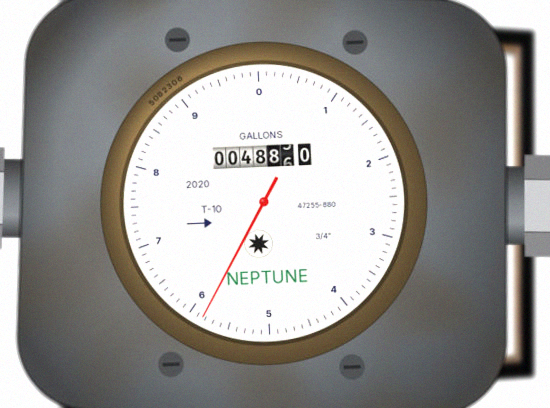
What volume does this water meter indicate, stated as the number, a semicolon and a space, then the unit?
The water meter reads 48855.8; gal
